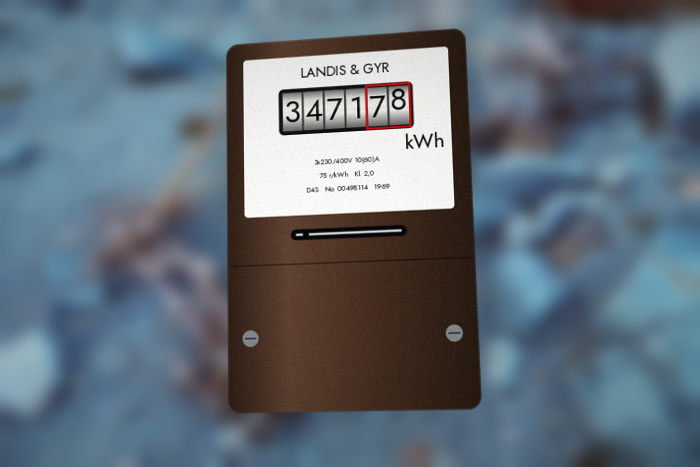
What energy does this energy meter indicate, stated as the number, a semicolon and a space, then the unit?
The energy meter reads 3471.78; kWh
